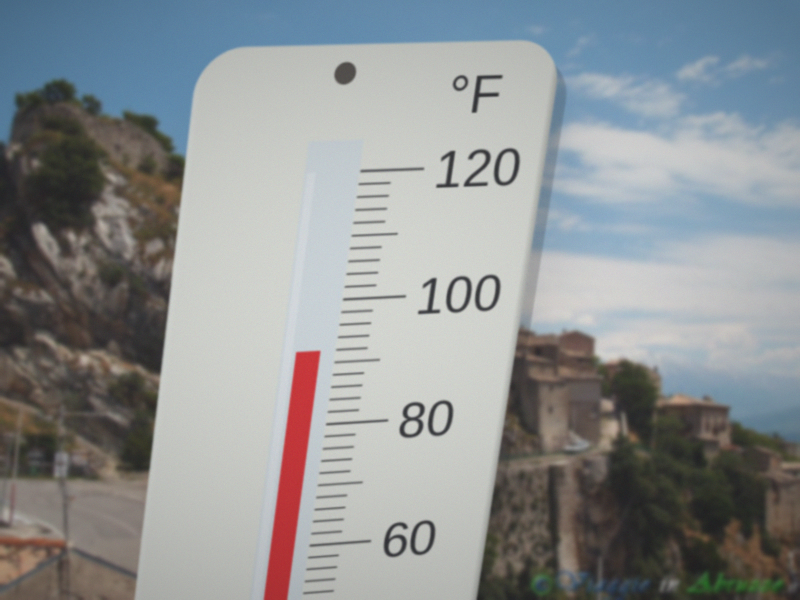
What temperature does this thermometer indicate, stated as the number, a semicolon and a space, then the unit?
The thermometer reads 92; °F
